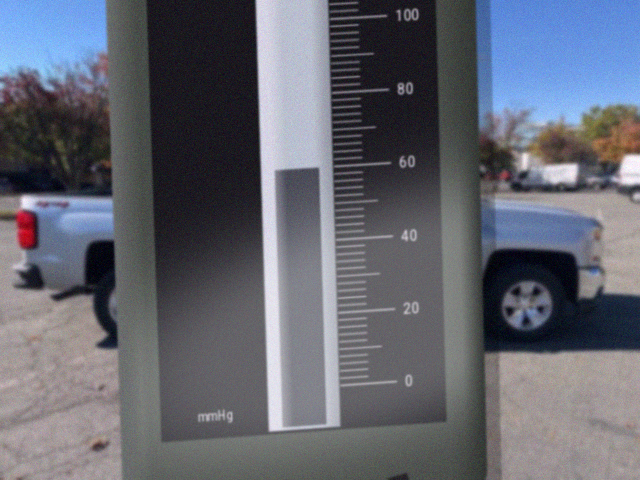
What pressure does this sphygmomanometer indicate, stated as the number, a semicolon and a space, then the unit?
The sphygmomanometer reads 60; mmHg
